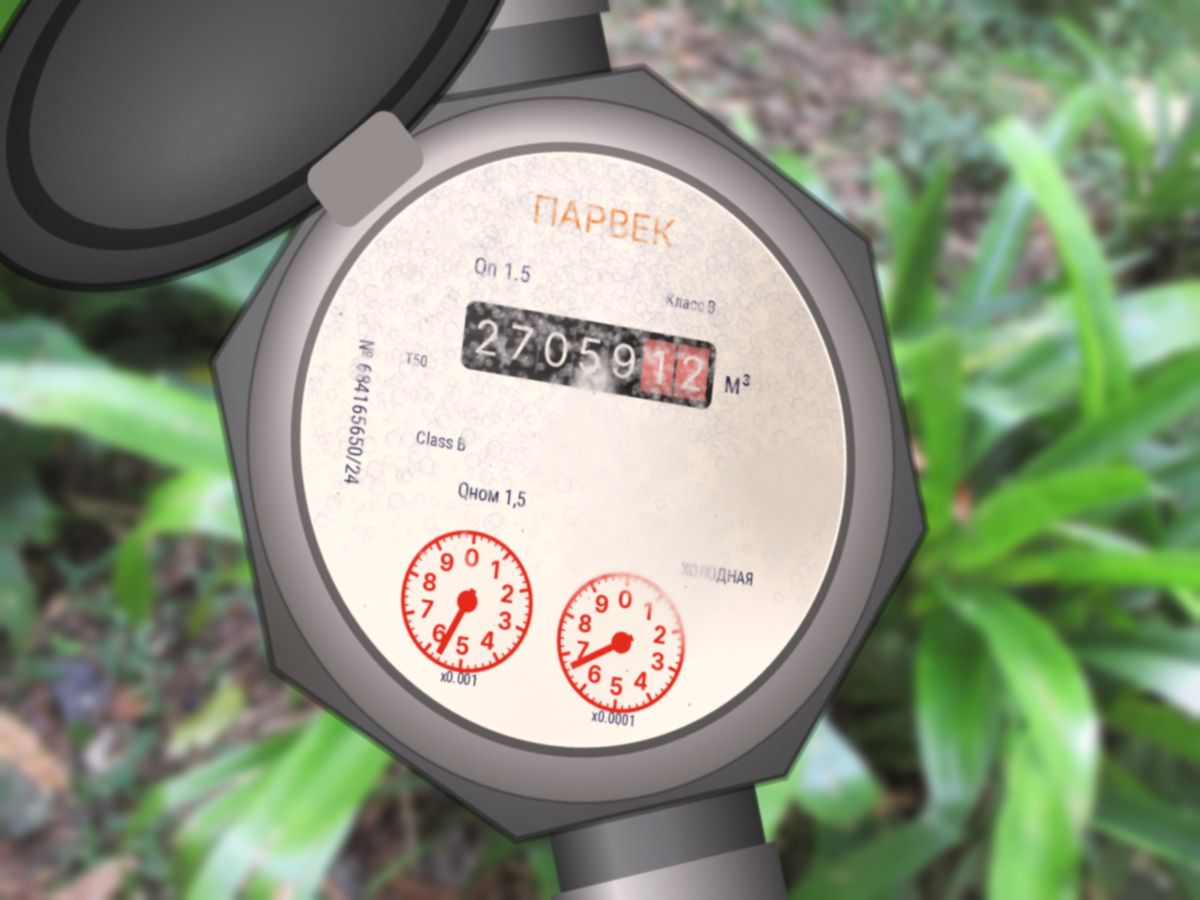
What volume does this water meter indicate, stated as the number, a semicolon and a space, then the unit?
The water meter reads 27059.1256; m³
